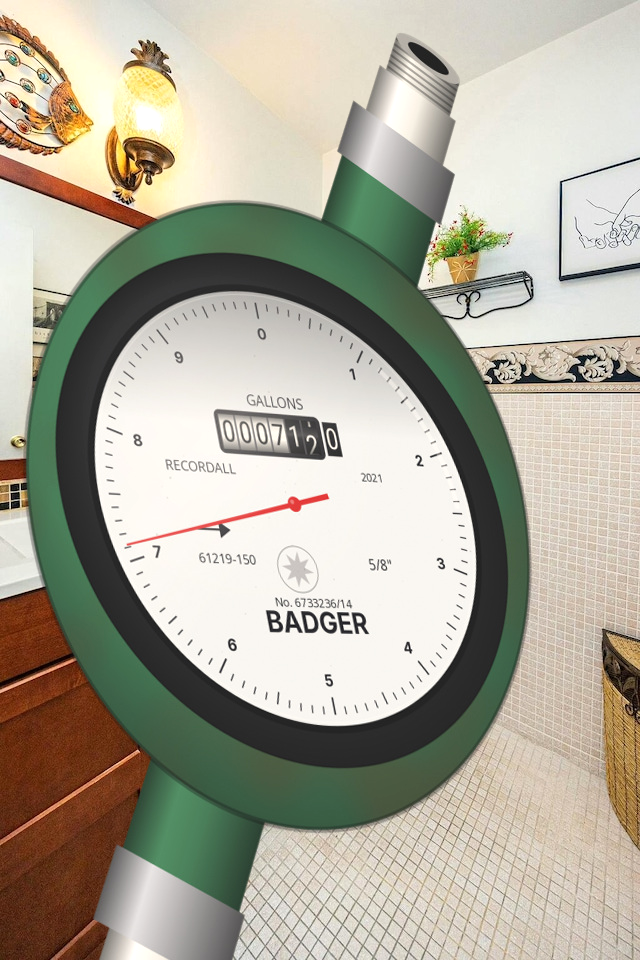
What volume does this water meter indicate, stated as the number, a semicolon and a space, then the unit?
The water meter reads 7117.1; gal
